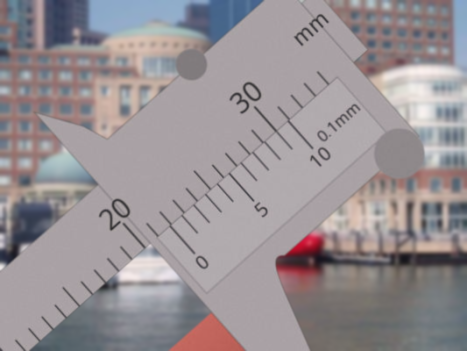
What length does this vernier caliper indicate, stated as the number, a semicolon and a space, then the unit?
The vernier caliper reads 21.9; mm
